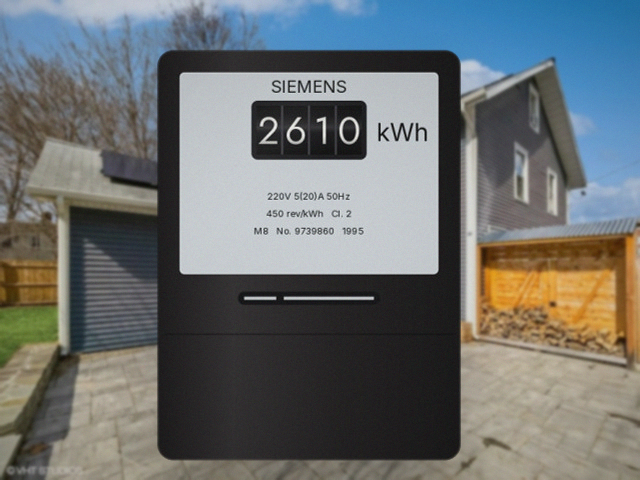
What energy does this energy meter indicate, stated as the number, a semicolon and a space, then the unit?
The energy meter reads 2610; kWh
